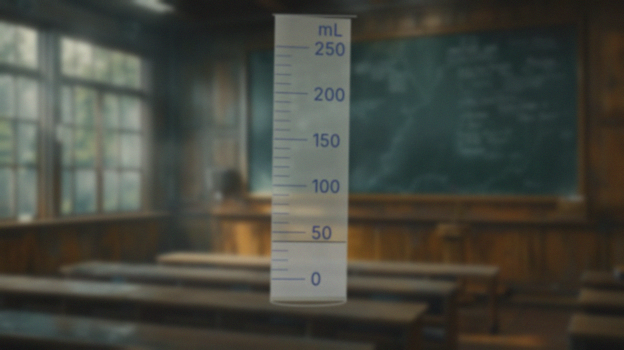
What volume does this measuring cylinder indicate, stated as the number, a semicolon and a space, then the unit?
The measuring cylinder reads 40; mL
